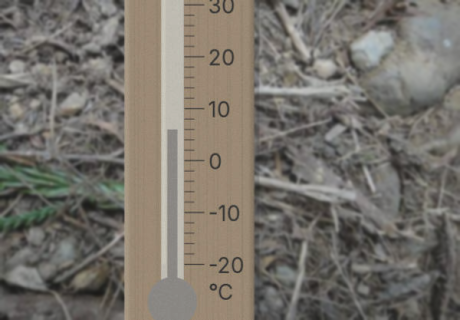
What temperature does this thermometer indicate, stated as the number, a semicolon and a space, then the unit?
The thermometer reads 6; °C
